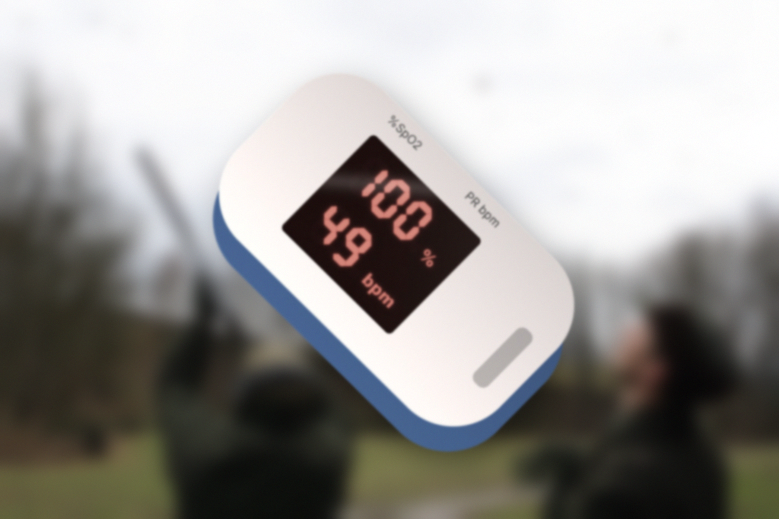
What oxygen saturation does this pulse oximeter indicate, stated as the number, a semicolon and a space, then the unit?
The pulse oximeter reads 100; %
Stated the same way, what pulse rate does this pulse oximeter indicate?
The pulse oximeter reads 49; bpm
